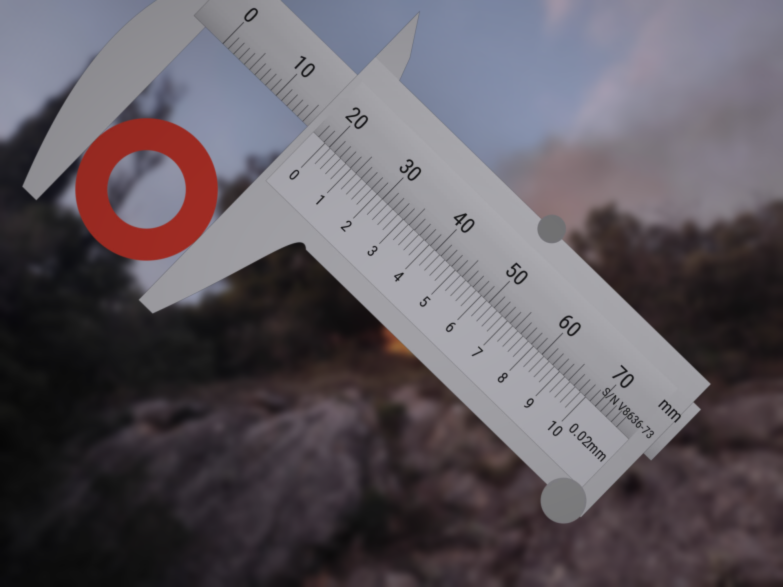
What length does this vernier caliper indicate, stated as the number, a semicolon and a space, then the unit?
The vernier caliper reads 19.2; mm
